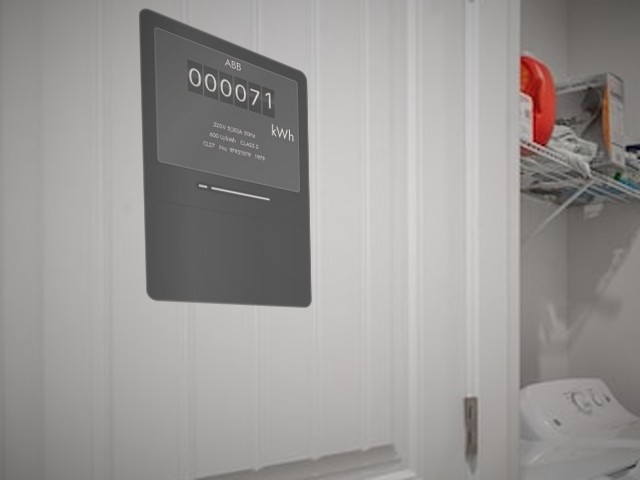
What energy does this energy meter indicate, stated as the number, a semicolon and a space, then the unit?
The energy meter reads 71; kWh
